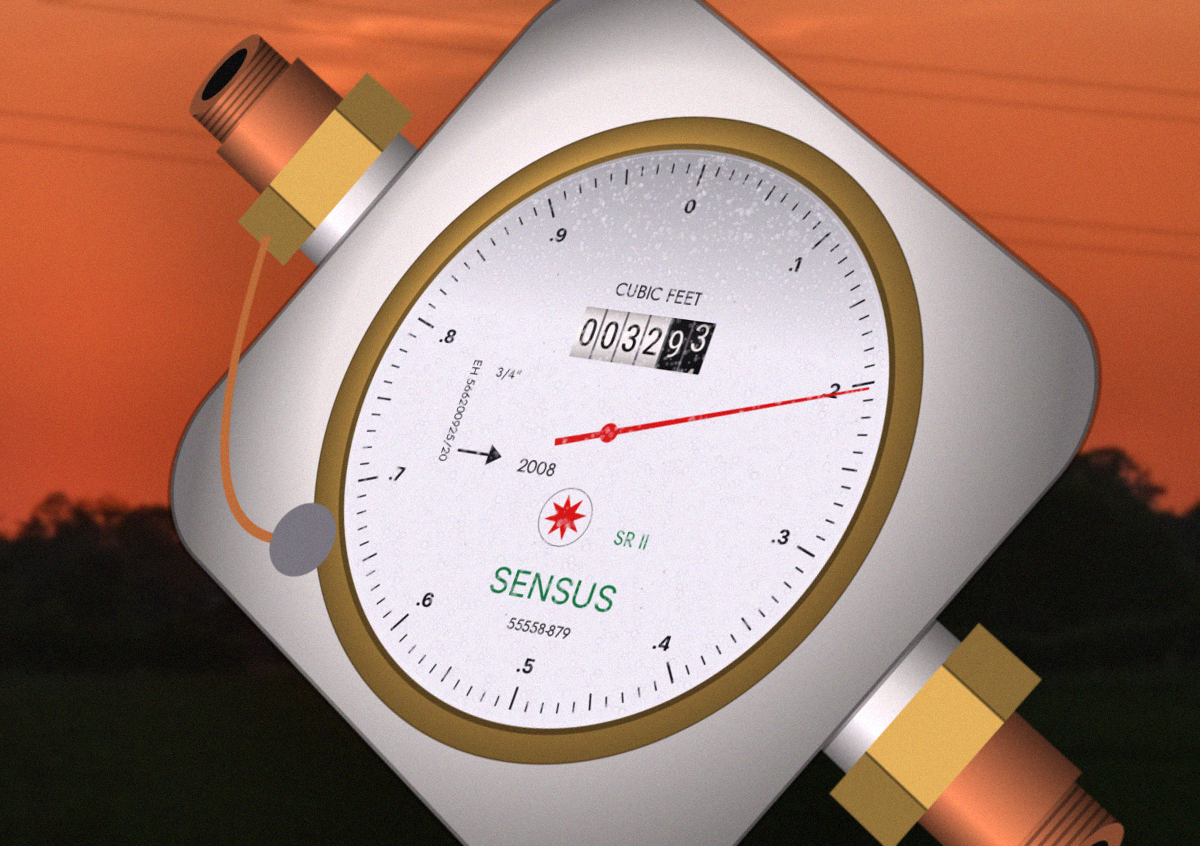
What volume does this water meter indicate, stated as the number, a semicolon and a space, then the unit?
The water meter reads 3293.20; ft³
